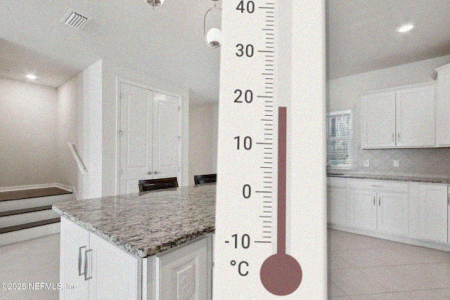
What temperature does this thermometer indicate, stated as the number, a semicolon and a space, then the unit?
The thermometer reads 18; °C
